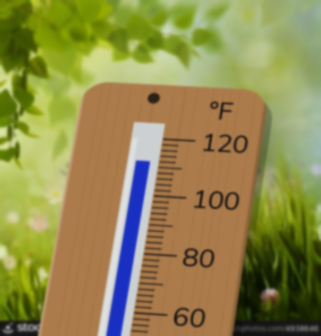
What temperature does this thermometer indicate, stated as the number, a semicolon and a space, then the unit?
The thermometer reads 112; °F
